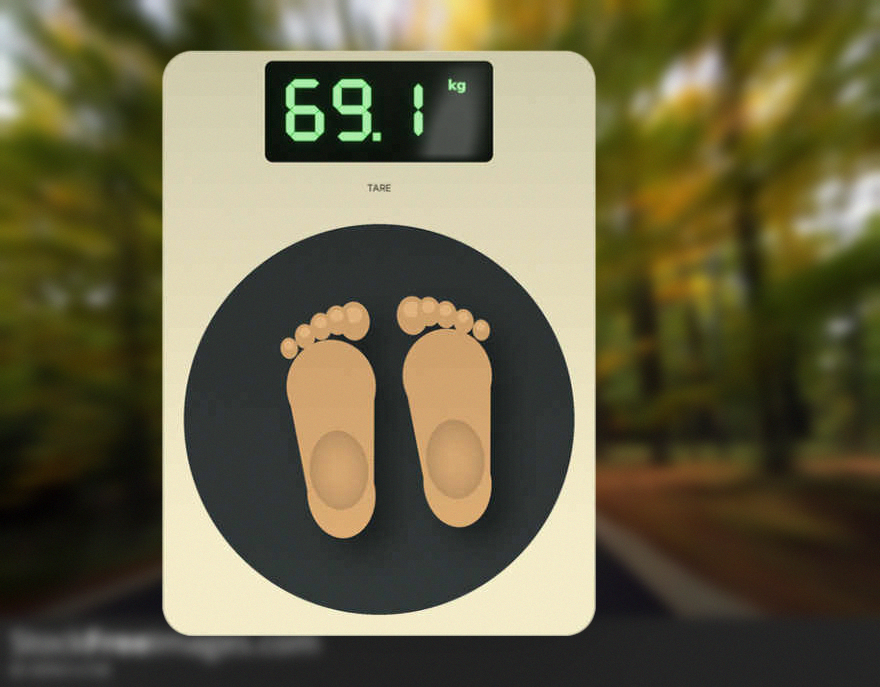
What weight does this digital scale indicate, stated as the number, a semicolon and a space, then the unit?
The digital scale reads 69.1; kg
